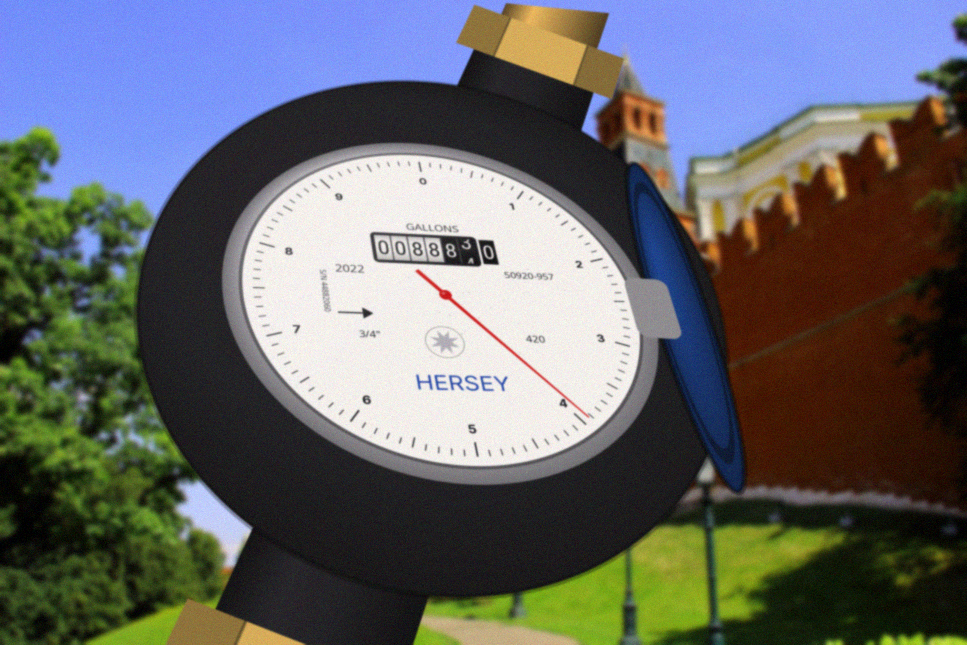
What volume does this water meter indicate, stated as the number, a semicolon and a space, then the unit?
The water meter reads 88833.9; gal
